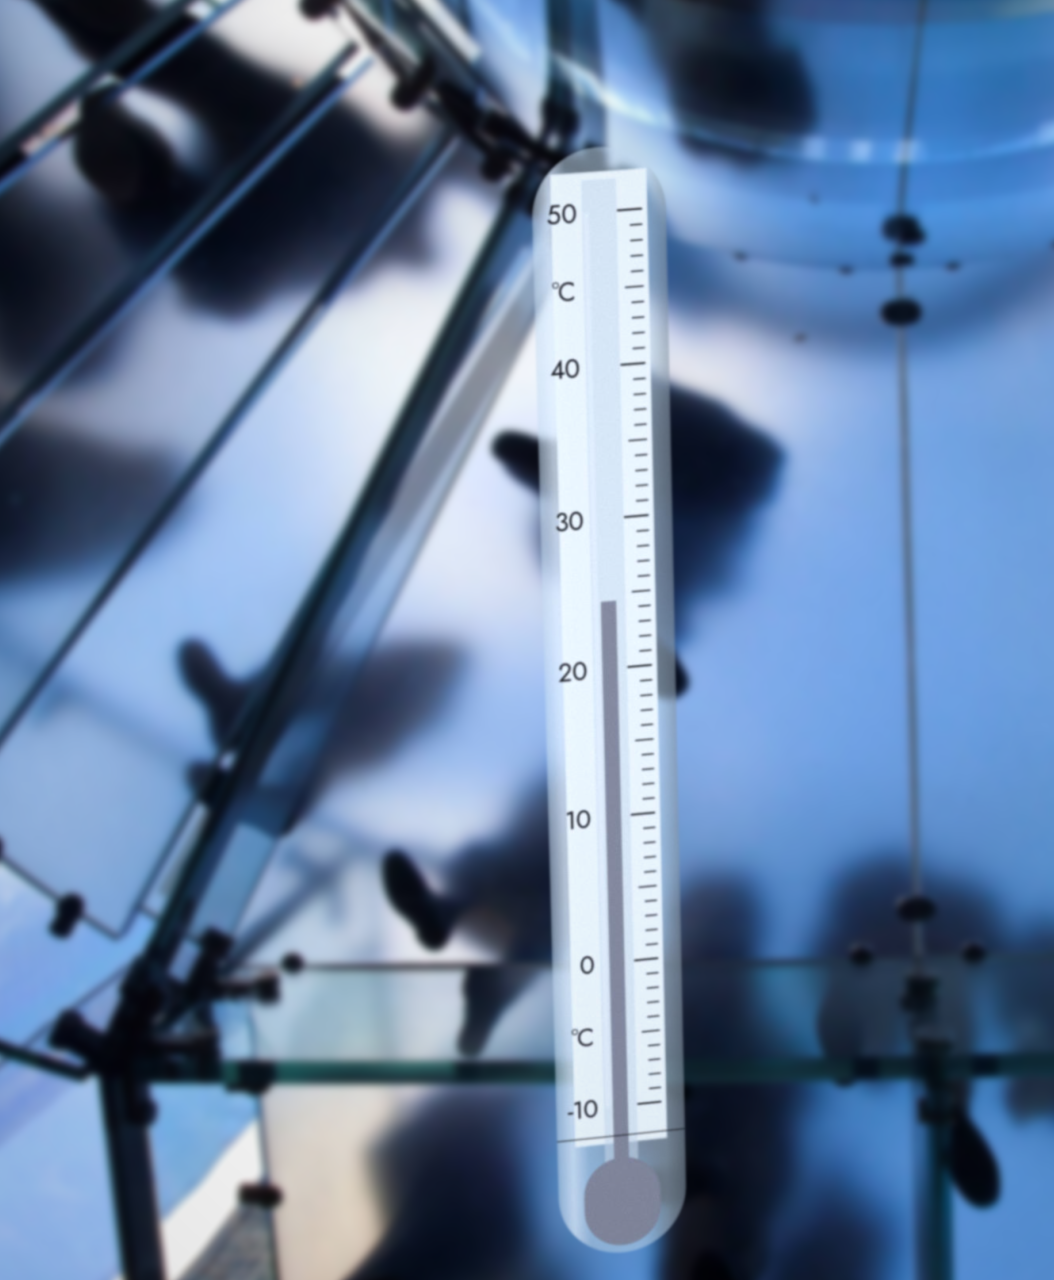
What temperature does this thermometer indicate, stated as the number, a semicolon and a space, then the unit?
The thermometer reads 24.5; °C
